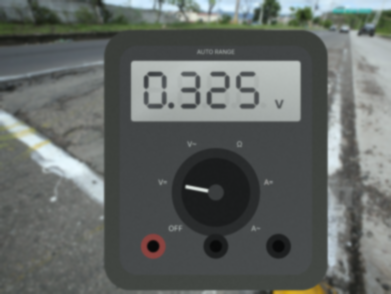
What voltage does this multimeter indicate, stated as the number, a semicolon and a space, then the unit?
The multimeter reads 0.325; V
